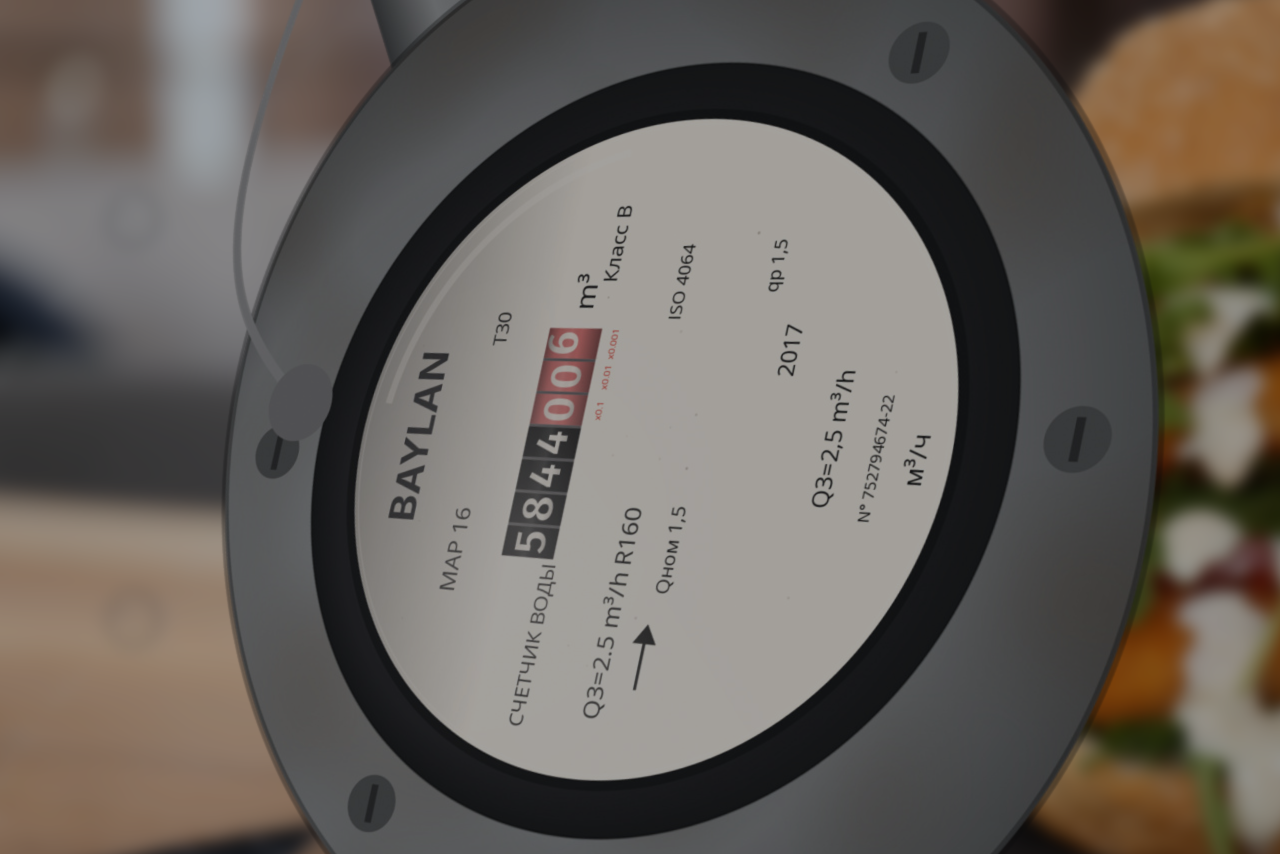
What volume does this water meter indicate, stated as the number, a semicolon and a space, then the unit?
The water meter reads 5844.006; m³
